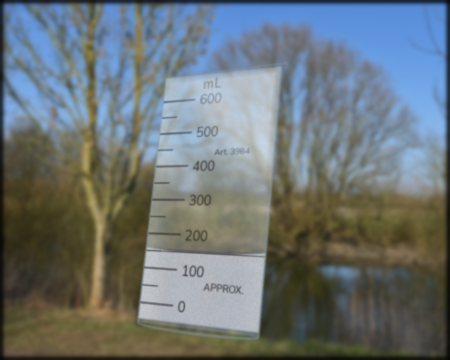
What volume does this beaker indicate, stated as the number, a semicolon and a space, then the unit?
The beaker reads 150; mL
